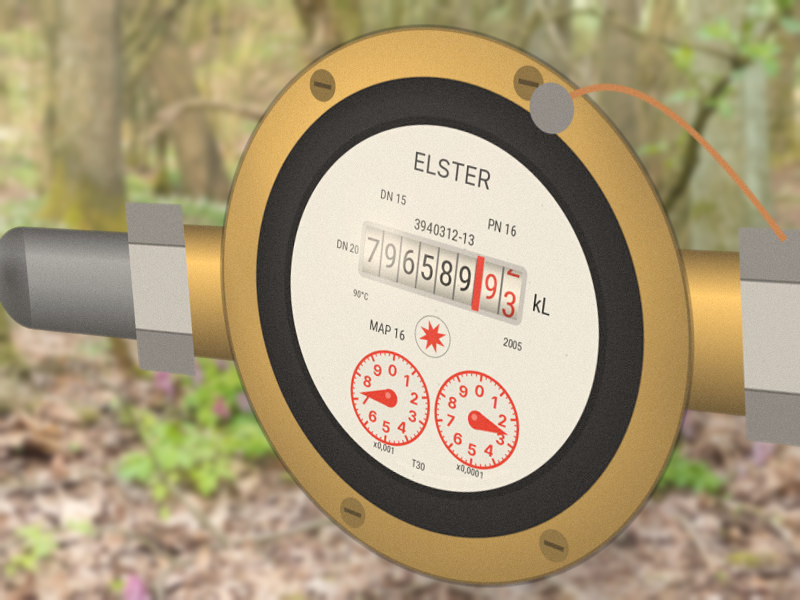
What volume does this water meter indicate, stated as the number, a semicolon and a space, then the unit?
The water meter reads 796589.9272; kL
